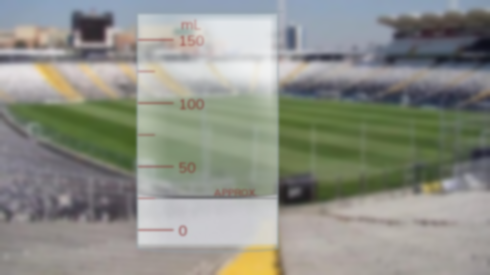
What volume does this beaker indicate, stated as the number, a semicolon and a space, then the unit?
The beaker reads 25; mL
